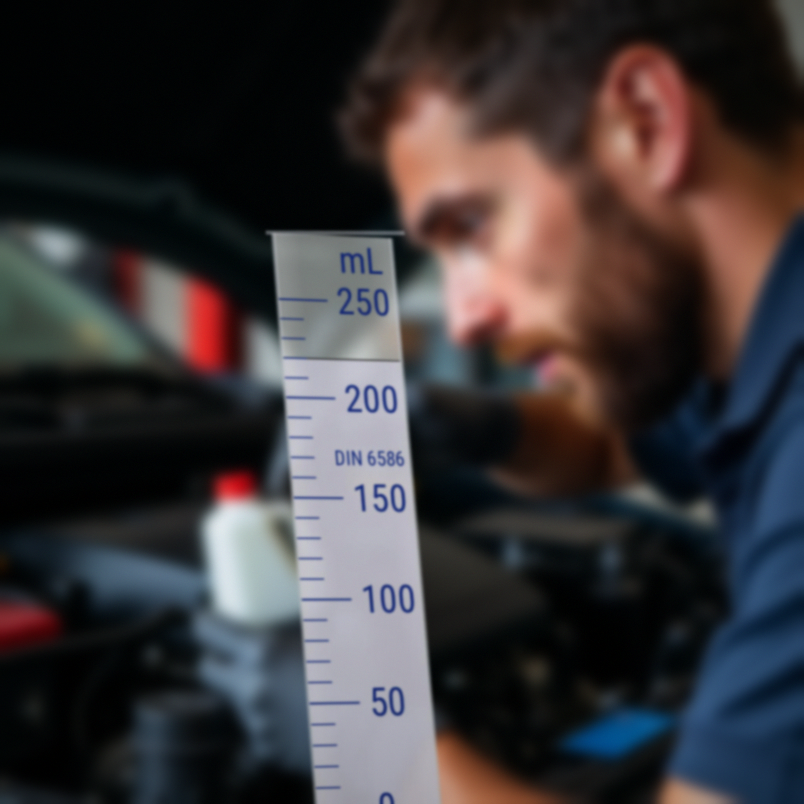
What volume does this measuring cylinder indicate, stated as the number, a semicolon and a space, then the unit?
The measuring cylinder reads 220; mL
